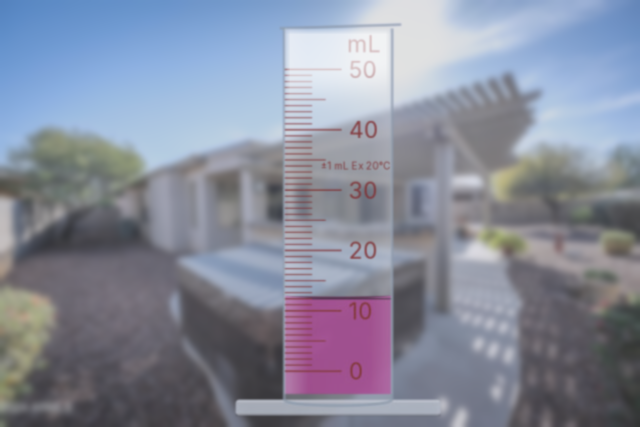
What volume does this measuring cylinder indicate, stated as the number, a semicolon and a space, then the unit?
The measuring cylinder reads 12; mL
